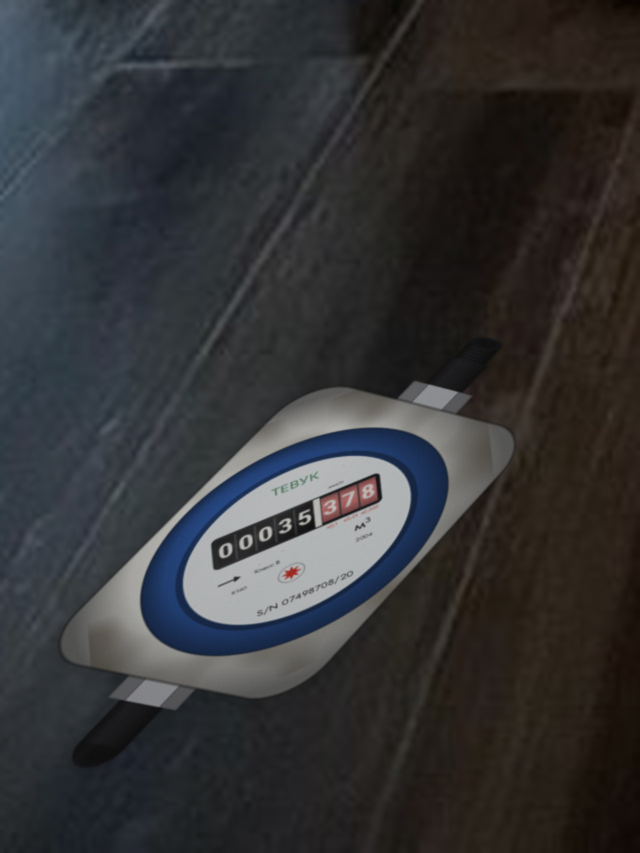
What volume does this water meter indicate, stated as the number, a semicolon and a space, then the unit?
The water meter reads 35.378; m³
